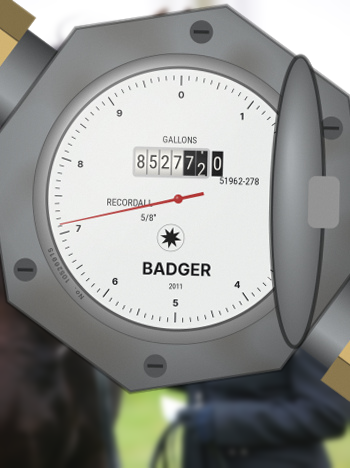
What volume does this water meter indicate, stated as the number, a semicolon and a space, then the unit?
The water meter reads 8527717.1; gal
